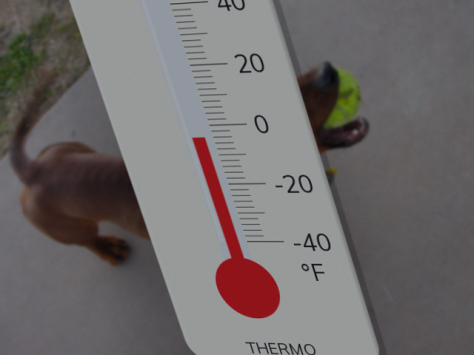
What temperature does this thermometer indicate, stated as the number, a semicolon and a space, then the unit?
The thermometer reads -4; °F
